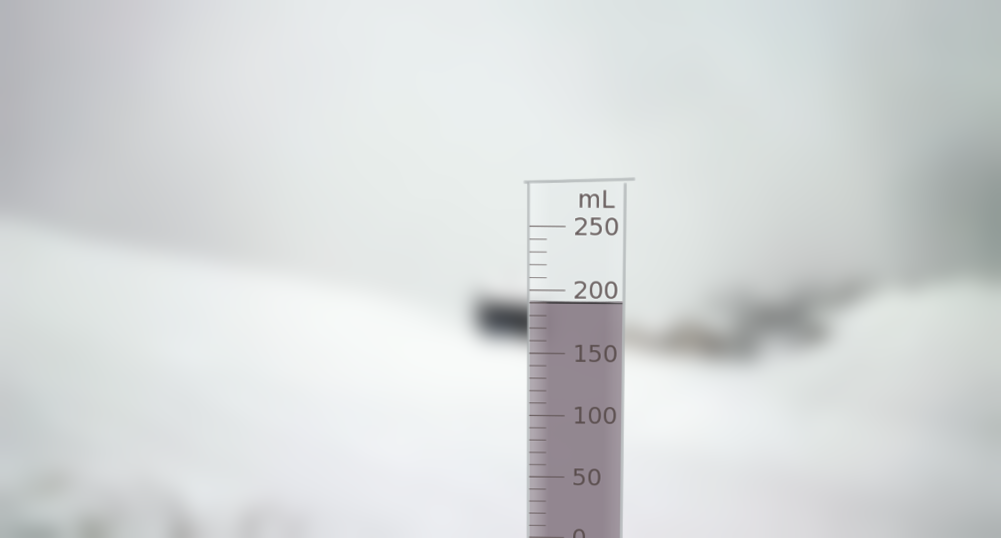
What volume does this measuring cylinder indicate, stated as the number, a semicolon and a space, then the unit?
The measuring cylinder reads 190; mL
